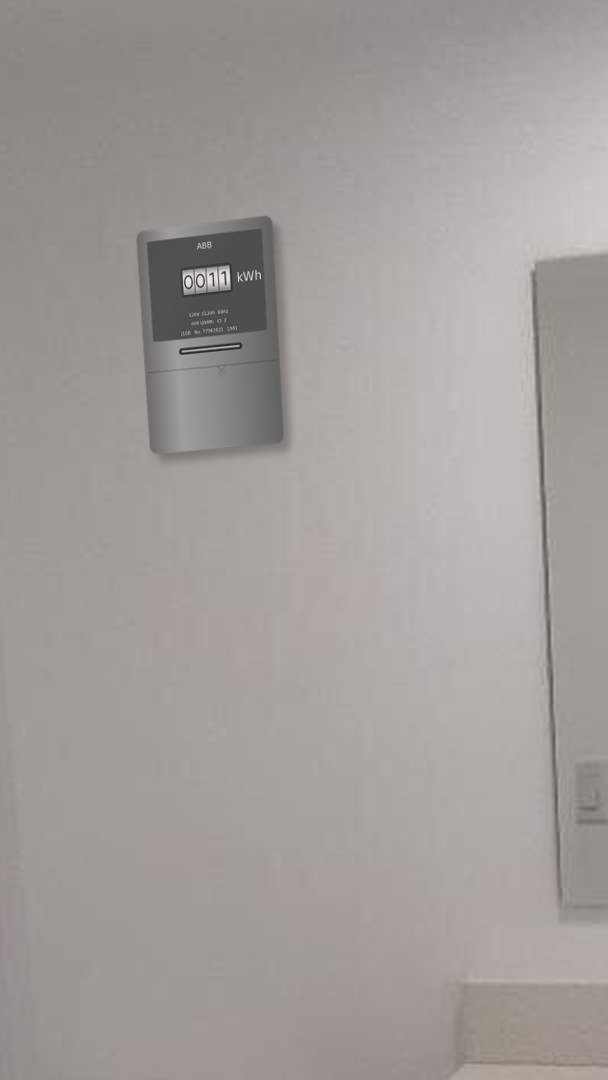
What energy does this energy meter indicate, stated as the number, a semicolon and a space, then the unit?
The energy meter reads 11; kWh
